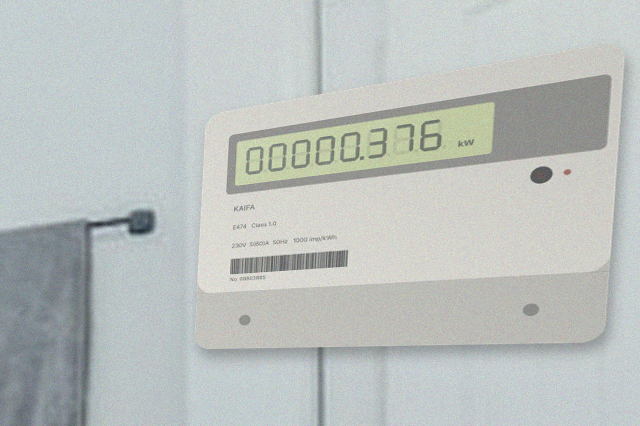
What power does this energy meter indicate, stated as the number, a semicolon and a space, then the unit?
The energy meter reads 0.376; kW
